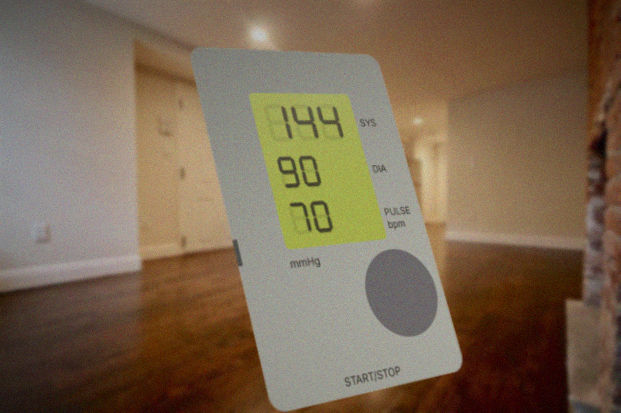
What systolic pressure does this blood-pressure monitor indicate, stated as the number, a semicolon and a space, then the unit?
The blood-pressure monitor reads 144; mmHg
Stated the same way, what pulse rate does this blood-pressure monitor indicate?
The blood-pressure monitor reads 70; bpm
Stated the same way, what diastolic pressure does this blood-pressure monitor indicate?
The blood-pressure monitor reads 90; mmHg
